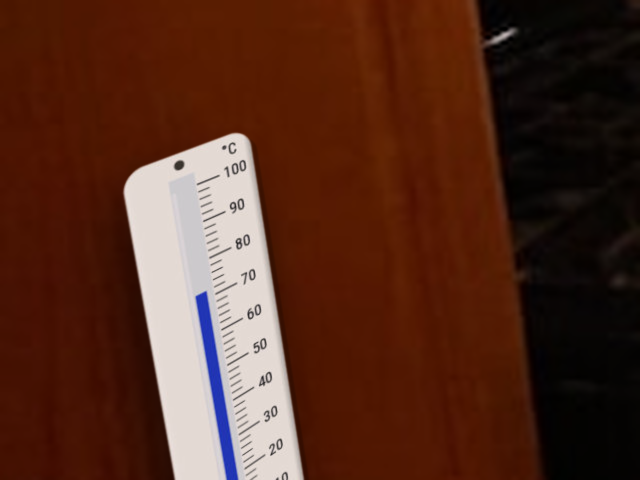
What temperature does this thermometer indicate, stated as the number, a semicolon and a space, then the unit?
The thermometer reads 72; °C
